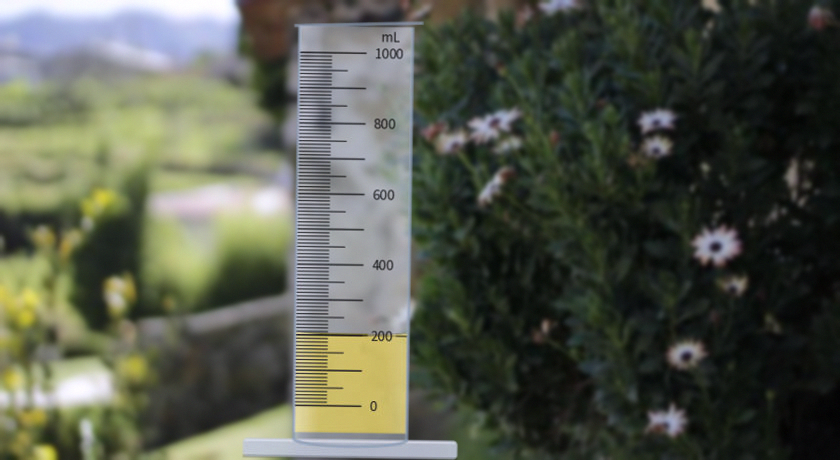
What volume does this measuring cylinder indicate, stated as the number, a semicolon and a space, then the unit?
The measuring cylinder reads 200; mL
